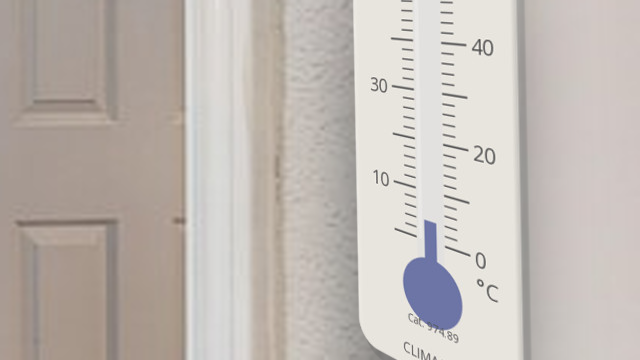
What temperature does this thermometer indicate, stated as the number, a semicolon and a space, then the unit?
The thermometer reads 4; °C
